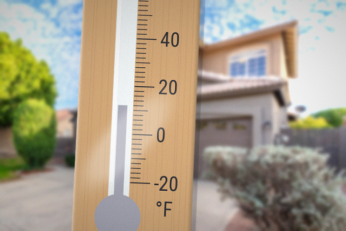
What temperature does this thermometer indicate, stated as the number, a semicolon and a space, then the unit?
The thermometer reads 12; °F
